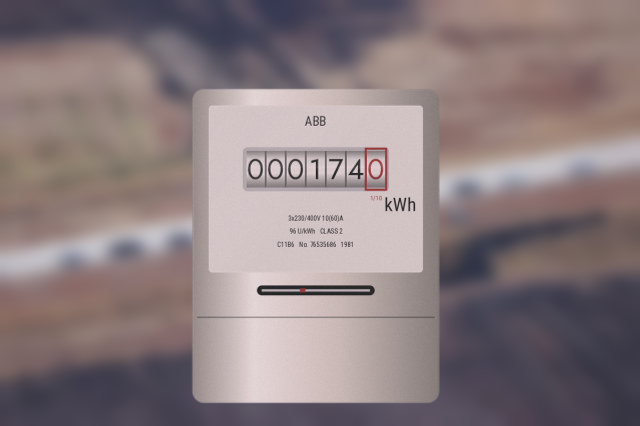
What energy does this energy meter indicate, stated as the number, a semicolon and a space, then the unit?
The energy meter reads 174.0; kWh
